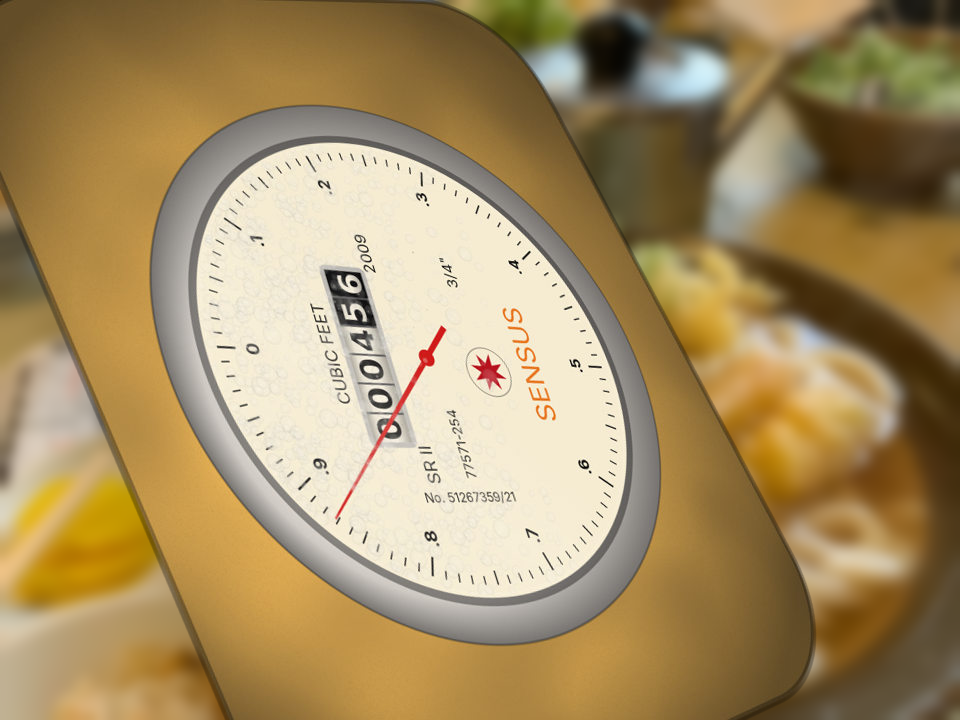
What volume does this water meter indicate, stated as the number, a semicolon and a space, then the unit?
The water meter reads 455.87; ft³
